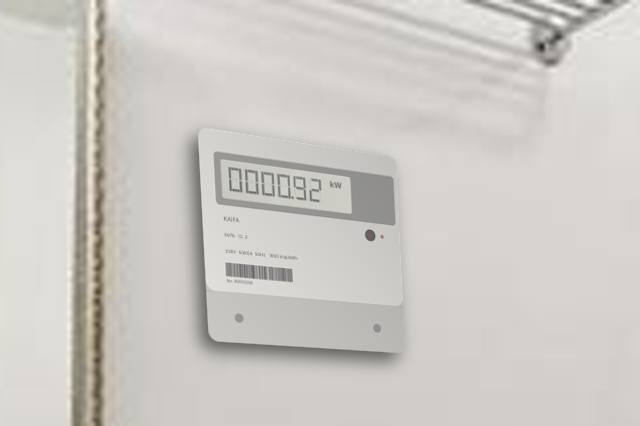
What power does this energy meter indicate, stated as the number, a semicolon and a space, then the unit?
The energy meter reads 0.92; kW
